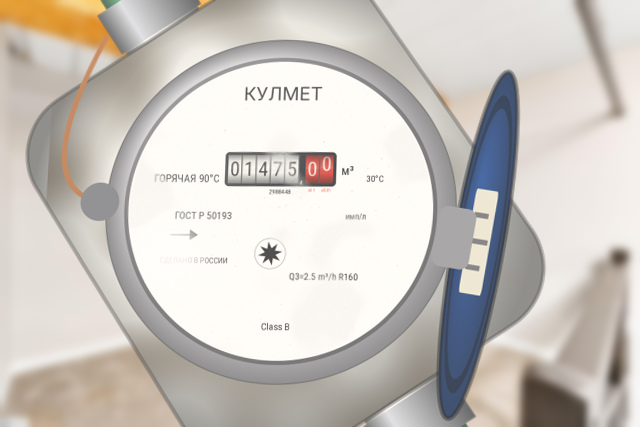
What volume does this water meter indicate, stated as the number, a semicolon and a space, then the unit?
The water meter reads 1475.00; m³
